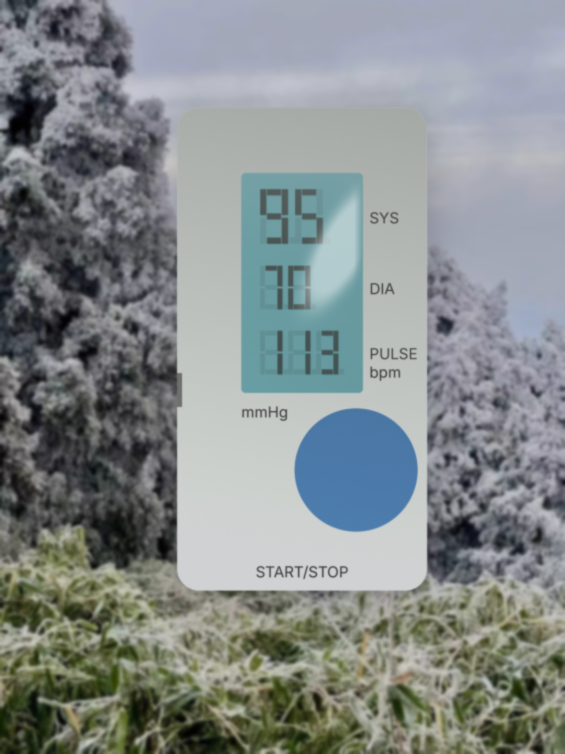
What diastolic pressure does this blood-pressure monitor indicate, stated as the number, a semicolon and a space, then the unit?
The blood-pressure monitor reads 70; mmHg
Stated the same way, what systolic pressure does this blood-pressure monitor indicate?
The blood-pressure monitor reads 95; mmHg
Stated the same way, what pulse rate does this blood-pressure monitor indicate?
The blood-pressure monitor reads 113; bpm
